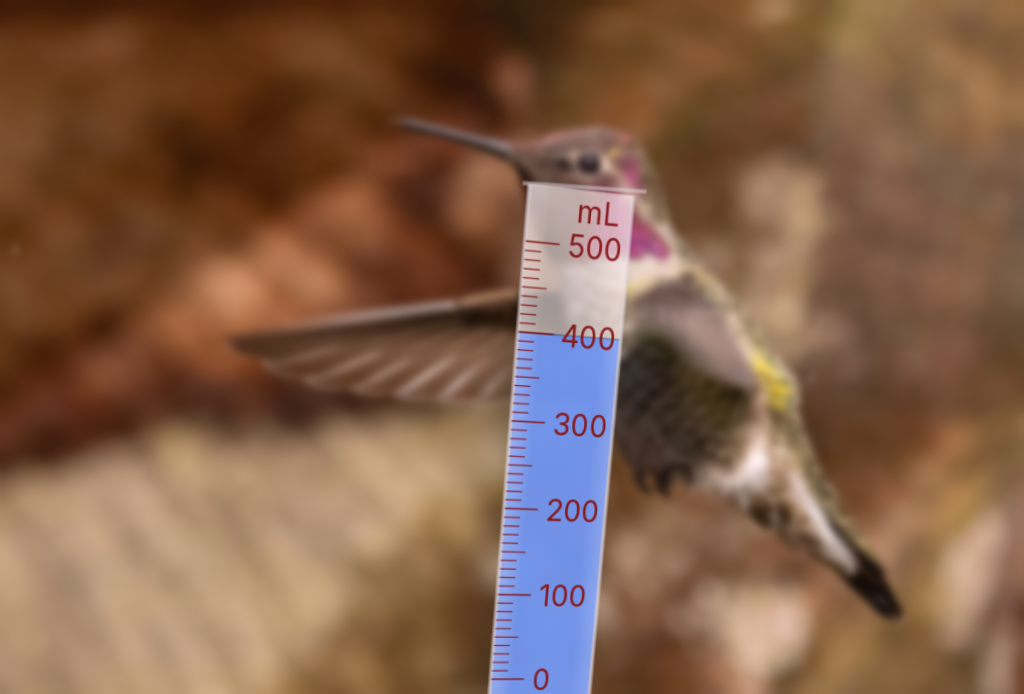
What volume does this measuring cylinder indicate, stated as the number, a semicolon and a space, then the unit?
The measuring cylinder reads 400; mL
